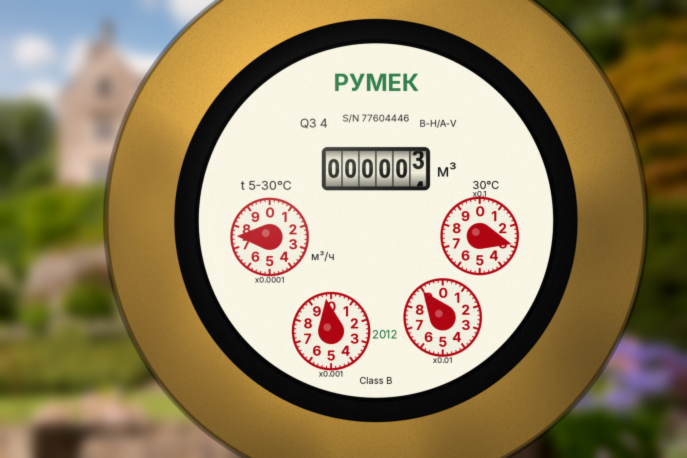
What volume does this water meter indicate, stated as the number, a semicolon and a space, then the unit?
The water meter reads 3.2897; m³
